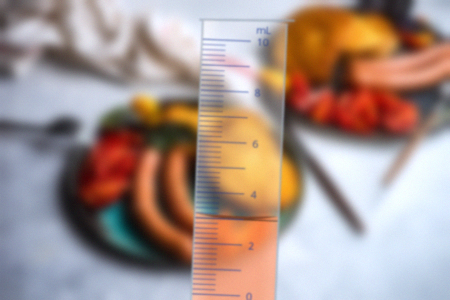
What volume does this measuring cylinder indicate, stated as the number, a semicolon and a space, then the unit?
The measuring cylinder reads 3; mL
